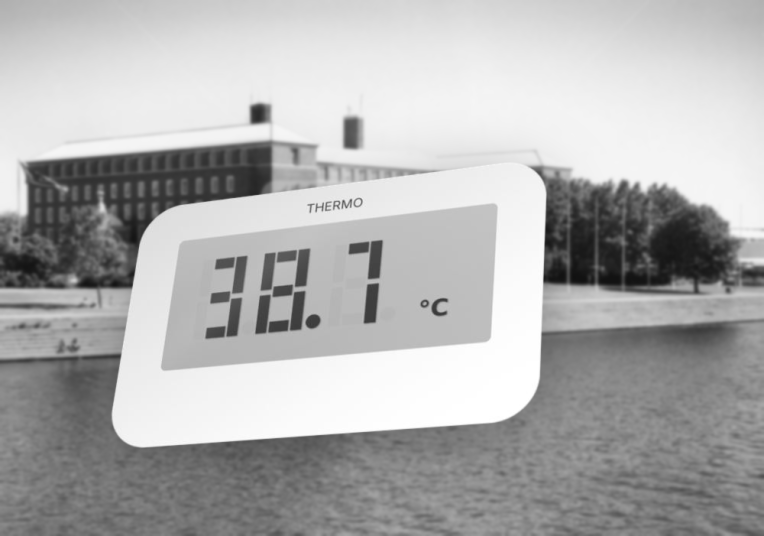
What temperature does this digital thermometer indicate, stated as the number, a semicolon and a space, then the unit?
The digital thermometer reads 38.7; °C
